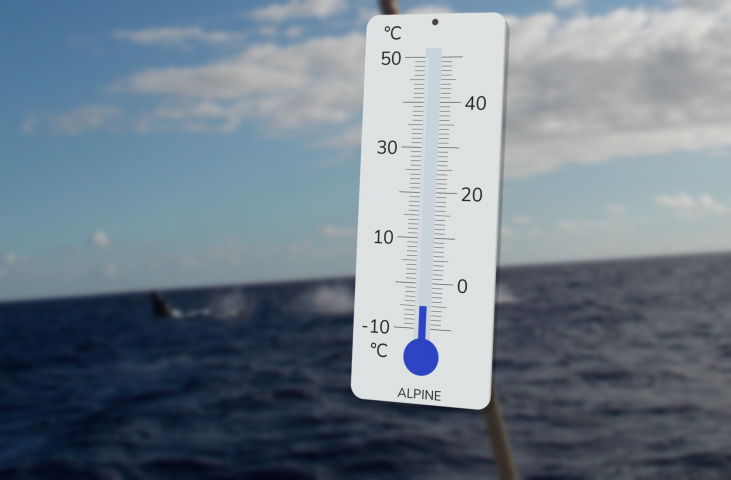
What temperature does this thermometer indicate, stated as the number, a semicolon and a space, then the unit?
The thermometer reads -5; °C
